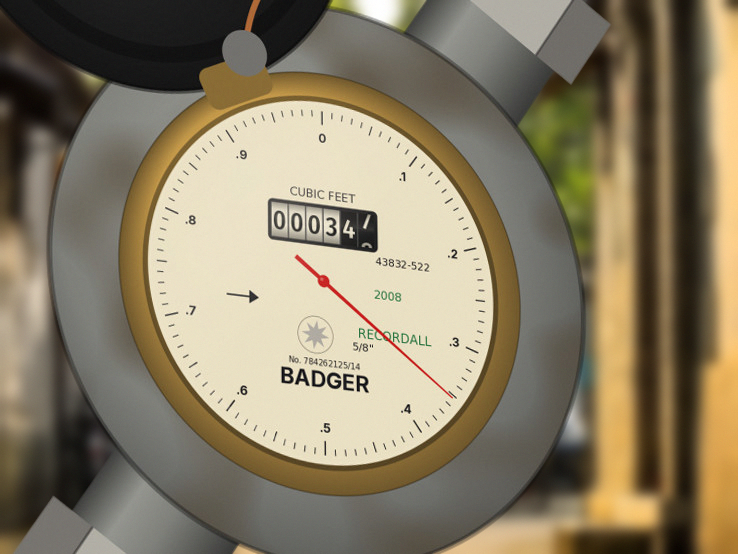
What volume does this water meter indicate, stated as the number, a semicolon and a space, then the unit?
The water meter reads 347.35; ft³
